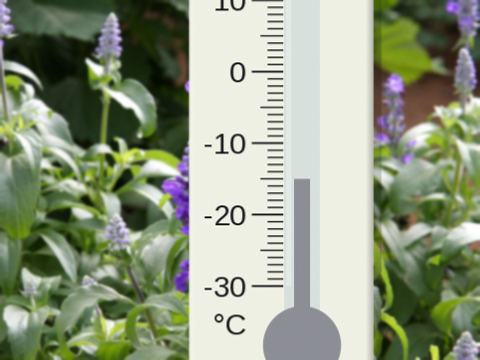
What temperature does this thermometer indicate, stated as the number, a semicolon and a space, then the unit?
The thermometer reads -15; °C
